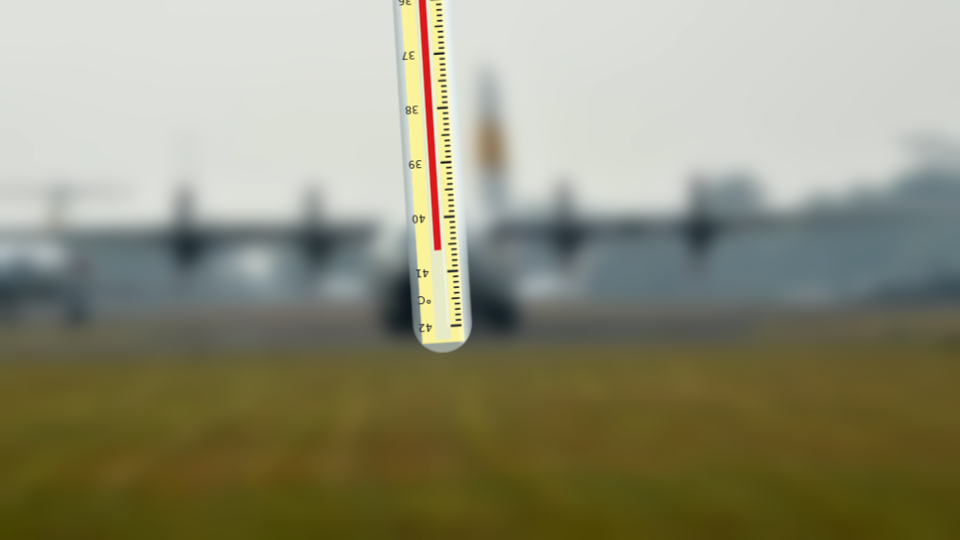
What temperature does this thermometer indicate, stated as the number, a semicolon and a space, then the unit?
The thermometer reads 40.6; °C
